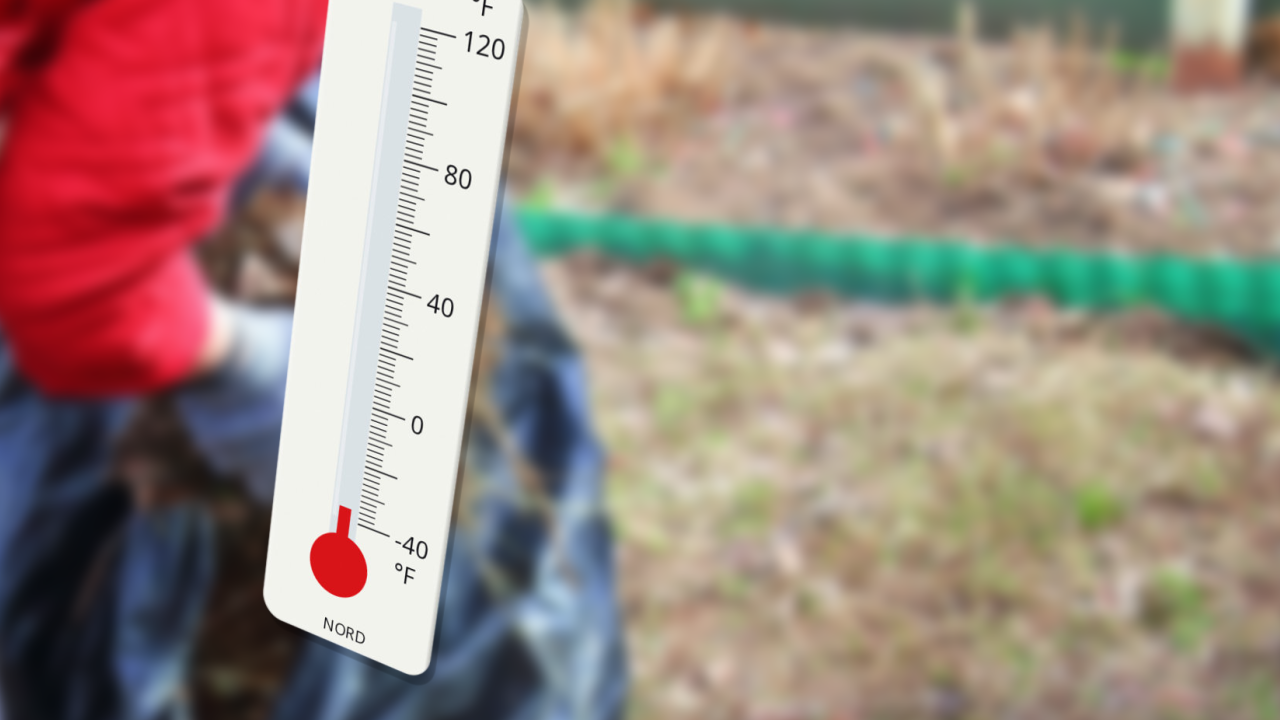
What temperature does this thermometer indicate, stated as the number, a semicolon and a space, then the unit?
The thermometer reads -36; °F
